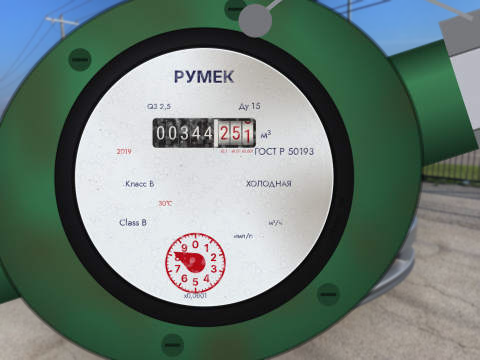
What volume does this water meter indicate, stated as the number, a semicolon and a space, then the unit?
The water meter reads 344.2508; m³
